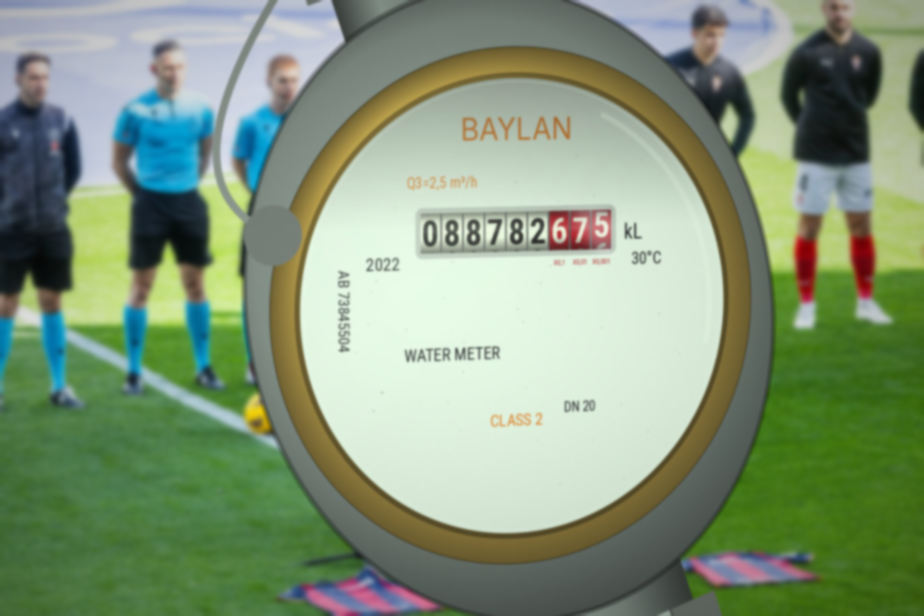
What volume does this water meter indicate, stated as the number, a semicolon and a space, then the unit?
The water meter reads 88782.675; kL
